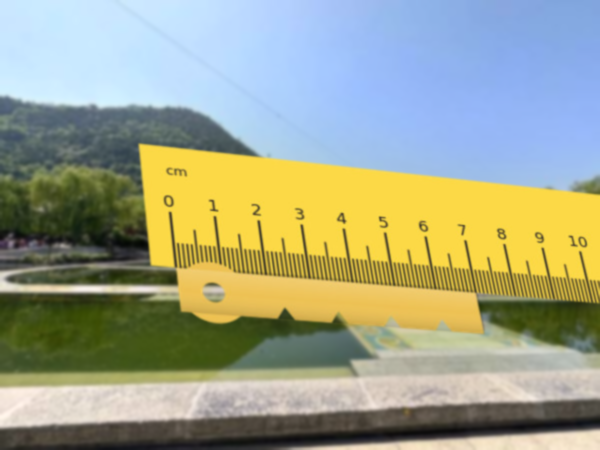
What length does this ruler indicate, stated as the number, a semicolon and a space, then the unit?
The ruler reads 7; cm
